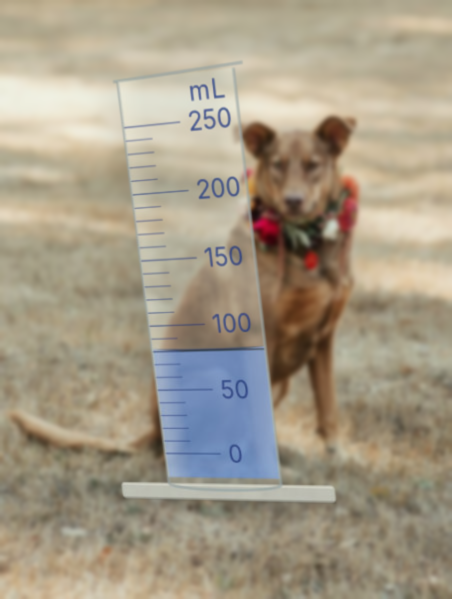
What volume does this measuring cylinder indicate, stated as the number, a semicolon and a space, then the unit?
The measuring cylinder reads 80; mL
